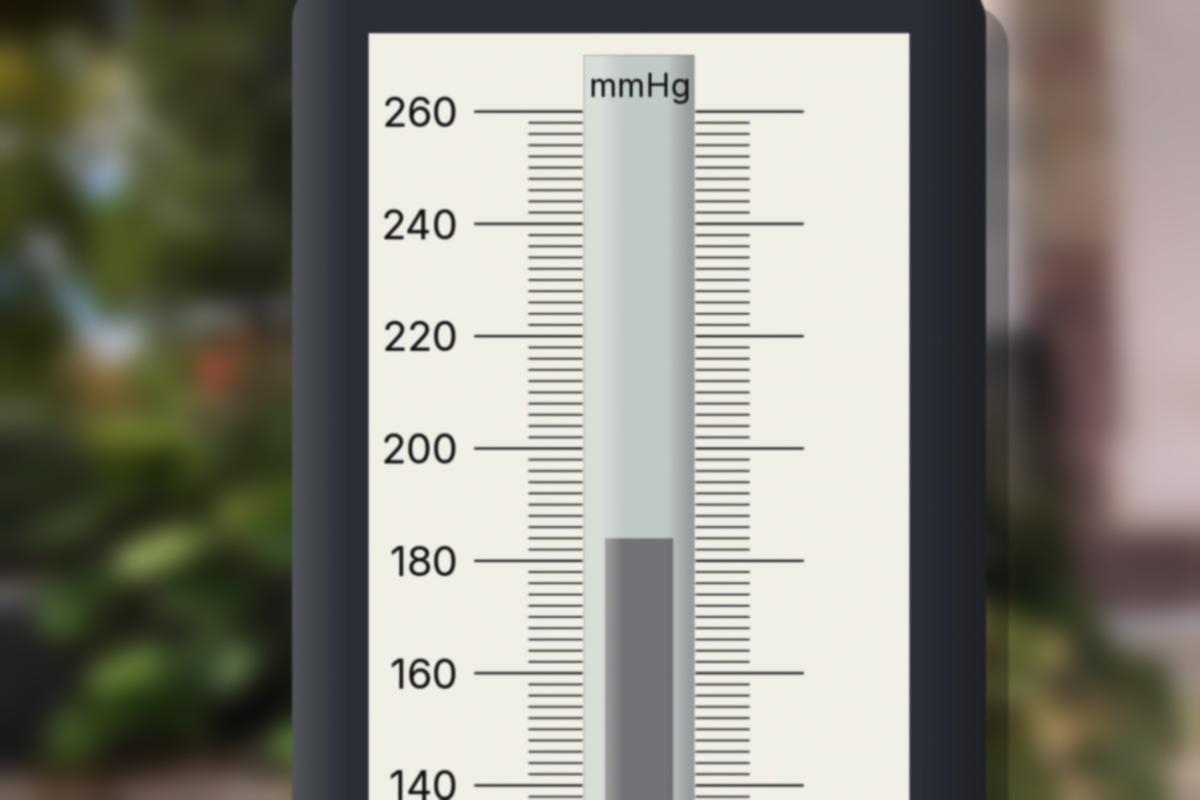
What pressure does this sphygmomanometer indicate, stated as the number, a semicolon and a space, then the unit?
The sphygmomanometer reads 184; mmHg
